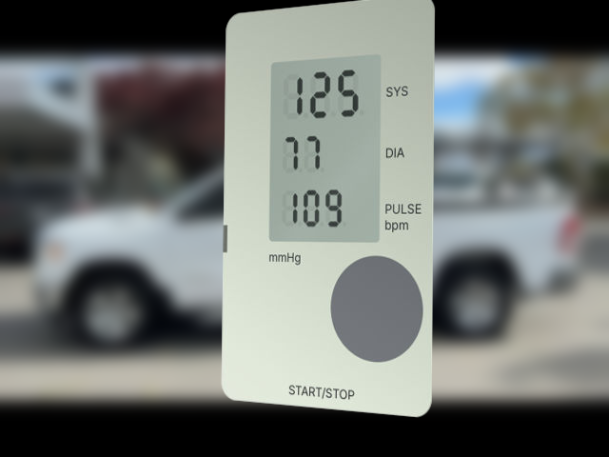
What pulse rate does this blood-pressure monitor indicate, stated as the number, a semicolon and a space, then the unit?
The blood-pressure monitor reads 109; bpm
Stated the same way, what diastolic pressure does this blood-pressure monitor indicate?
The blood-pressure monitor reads 77; mmHg
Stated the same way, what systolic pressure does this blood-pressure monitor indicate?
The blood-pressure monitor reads 125; mmHg
